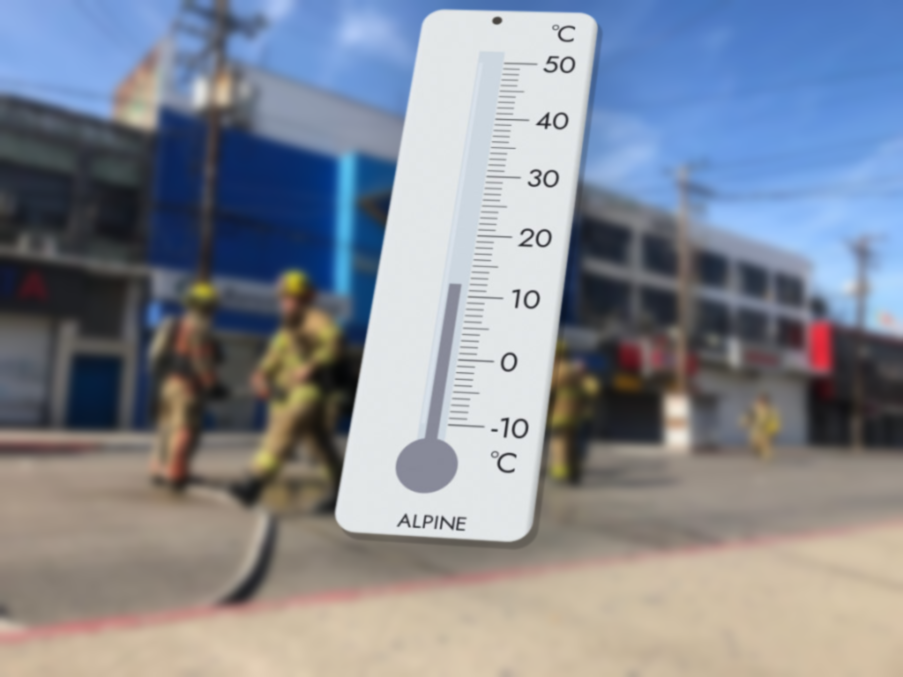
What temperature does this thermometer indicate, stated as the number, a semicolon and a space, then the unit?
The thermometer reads 12; °C
